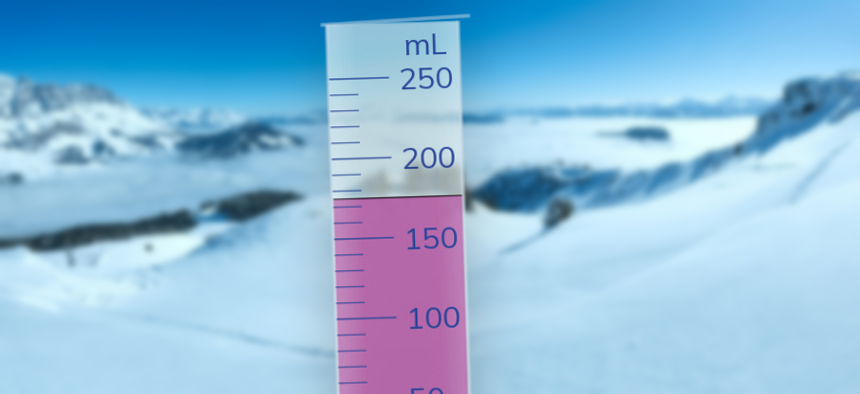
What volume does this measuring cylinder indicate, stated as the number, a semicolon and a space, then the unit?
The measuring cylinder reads 175; mL
